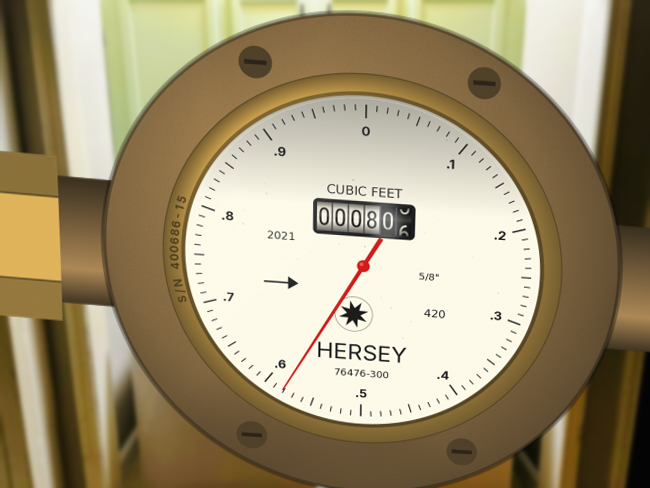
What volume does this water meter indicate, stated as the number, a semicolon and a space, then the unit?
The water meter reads 805.58; ft³
